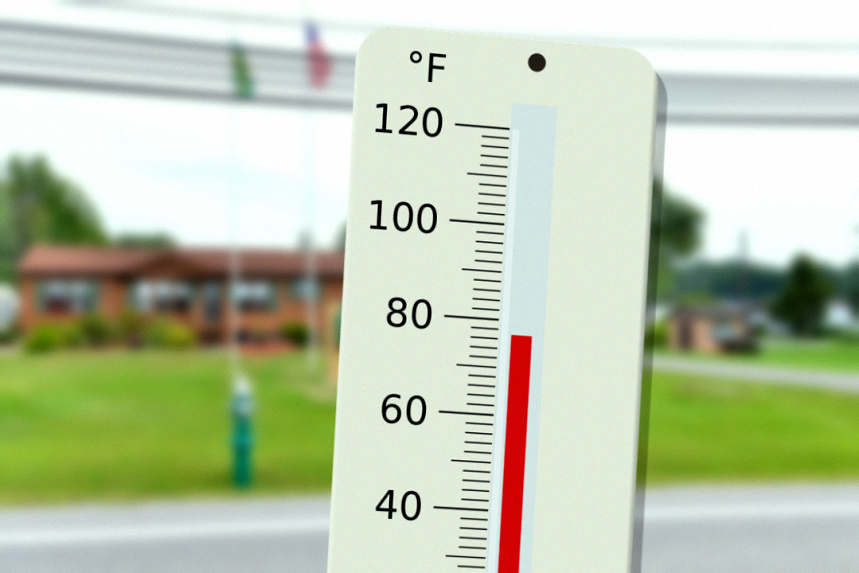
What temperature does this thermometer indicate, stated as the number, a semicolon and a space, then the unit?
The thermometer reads 77; °F
